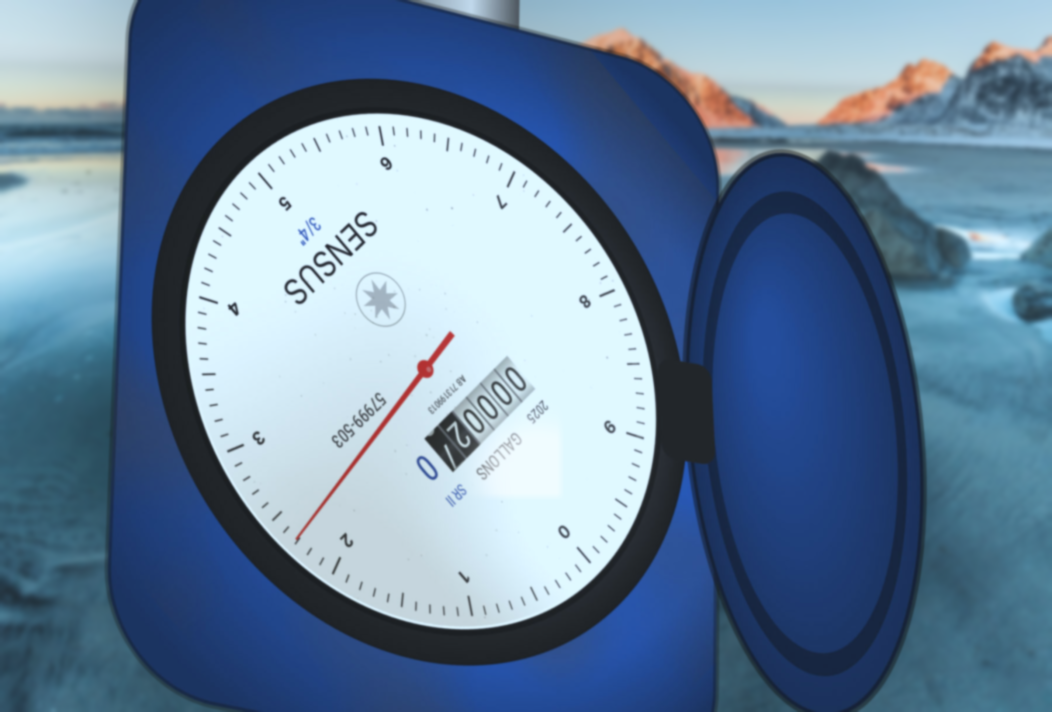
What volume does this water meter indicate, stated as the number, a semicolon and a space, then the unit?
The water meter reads 272.3; gal
